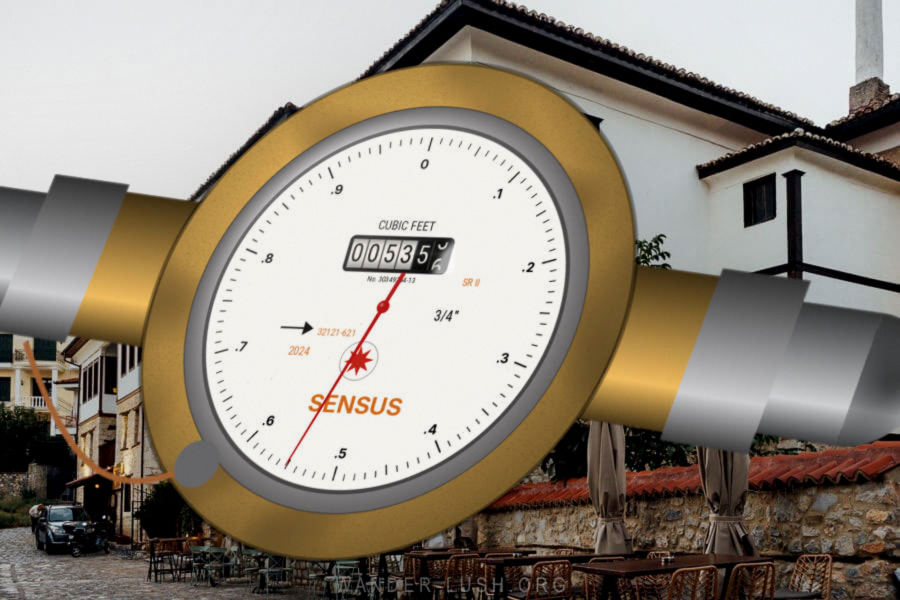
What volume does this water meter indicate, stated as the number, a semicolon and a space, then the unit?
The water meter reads 5355.55; ft³
